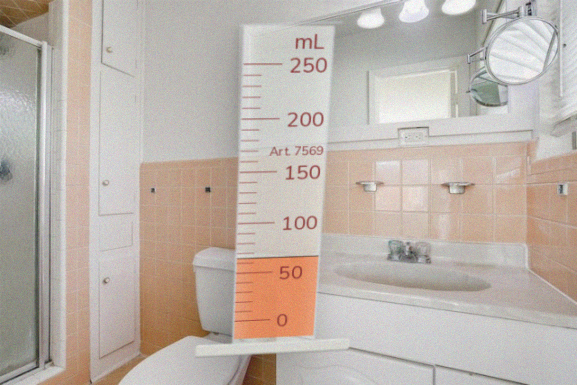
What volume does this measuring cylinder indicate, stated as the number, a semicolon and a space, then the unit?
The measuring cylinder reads 65; mL
